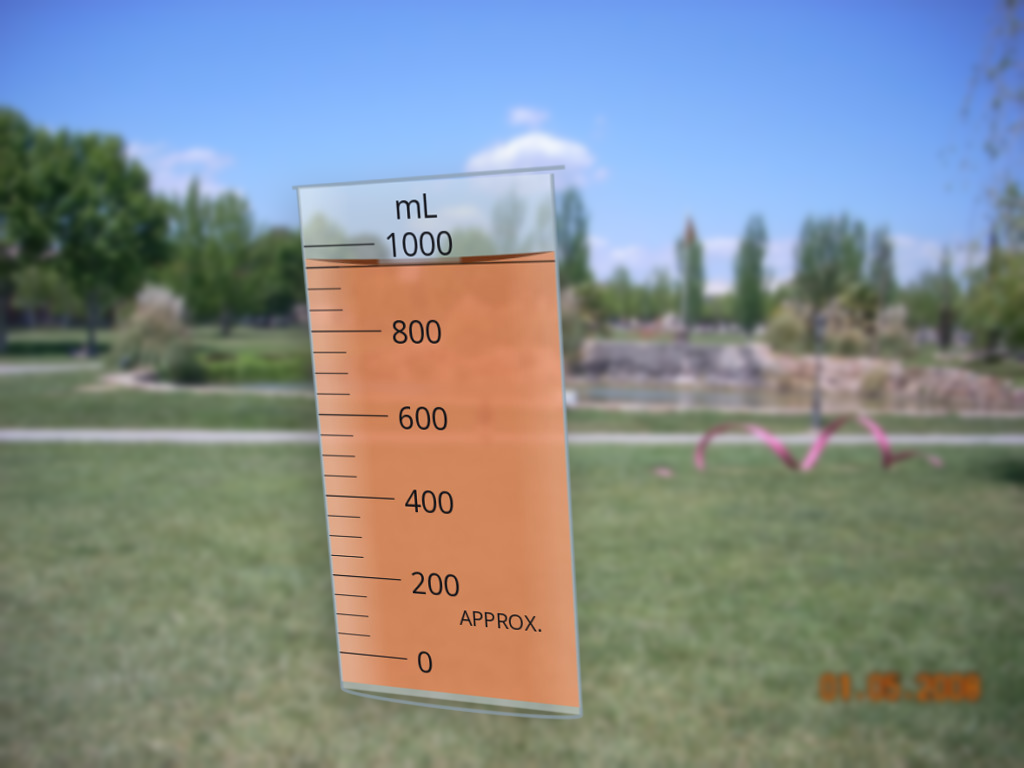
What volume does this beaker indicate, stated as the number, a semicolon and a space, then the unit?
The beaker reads 950; mL
